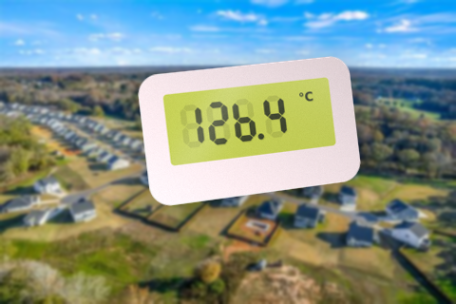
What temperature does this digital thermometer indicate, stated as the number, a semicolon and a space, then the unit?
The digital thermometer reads 126.4; °C
